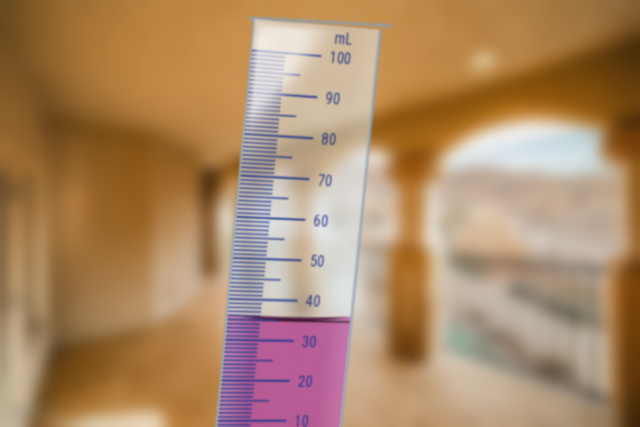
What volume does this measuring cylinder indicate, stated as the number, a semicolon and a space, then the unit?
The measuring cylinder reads 35; mL
